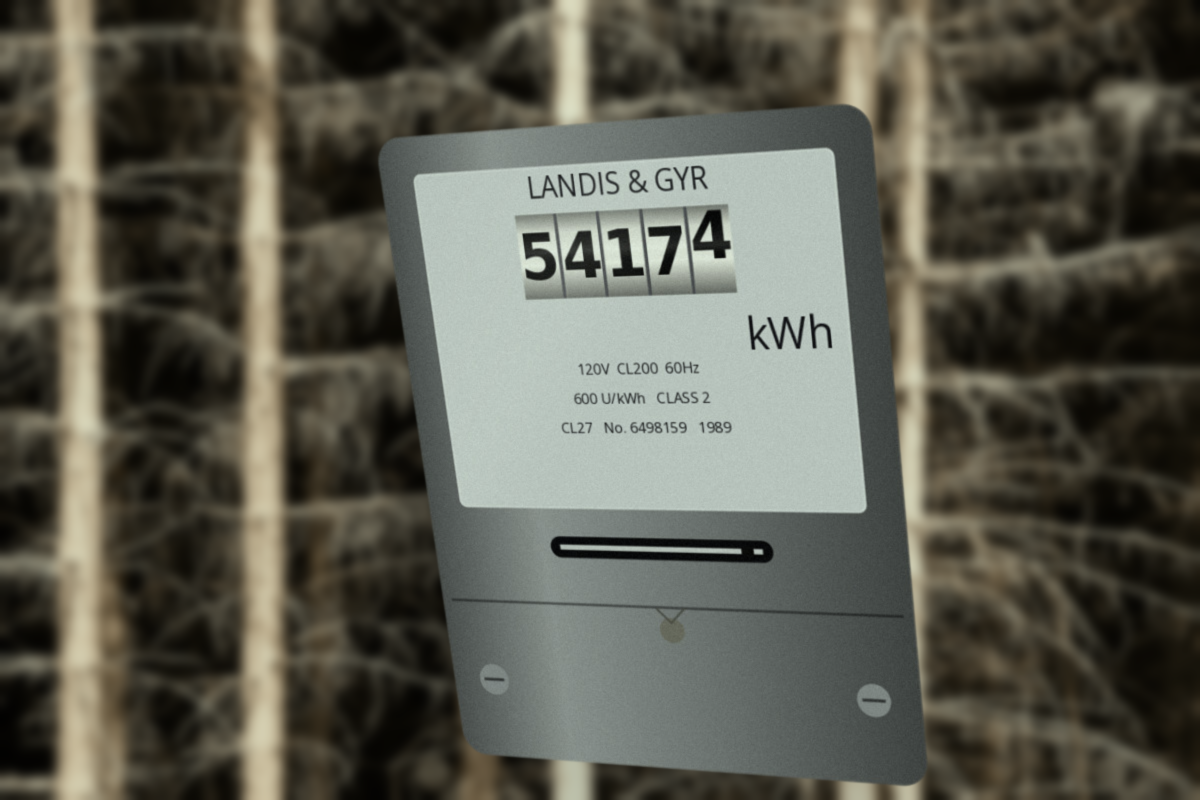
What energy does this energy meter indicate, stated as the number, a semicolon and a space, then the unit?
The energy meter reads 54174; kWh
